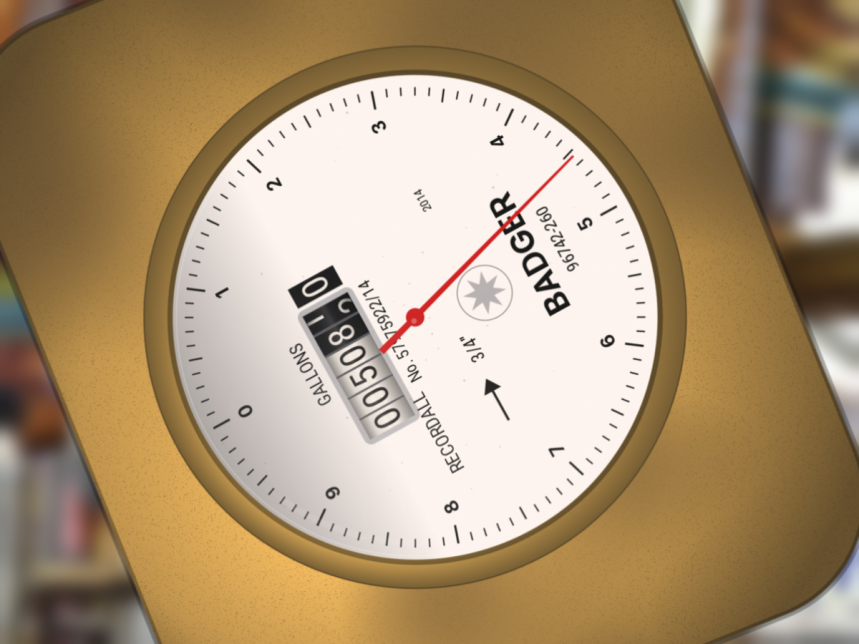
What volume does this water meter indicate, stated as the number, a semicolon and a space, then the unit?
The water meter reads 50814.5; gal
